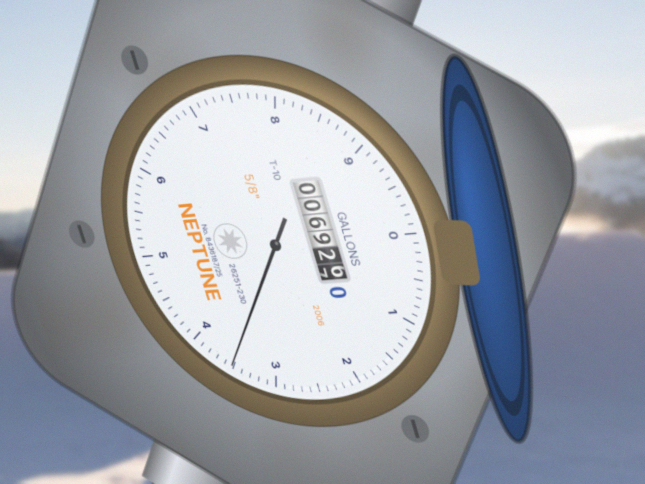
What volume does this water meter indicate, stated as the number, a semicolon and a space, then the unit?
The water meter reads 69263.5; gal
